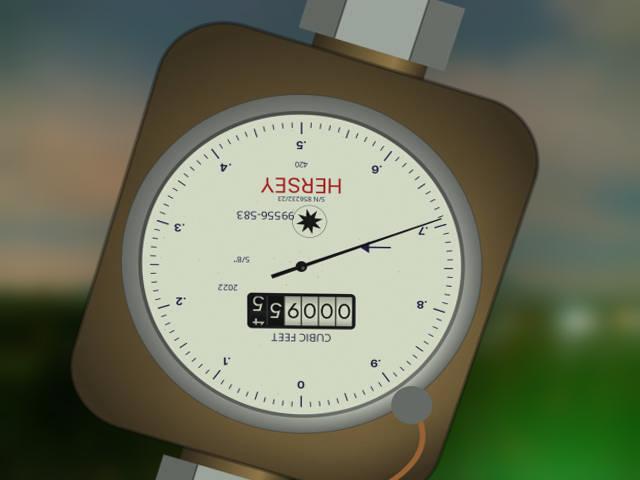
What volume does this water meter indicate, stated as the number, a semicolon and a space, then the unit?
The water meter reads 954.69; ft³
